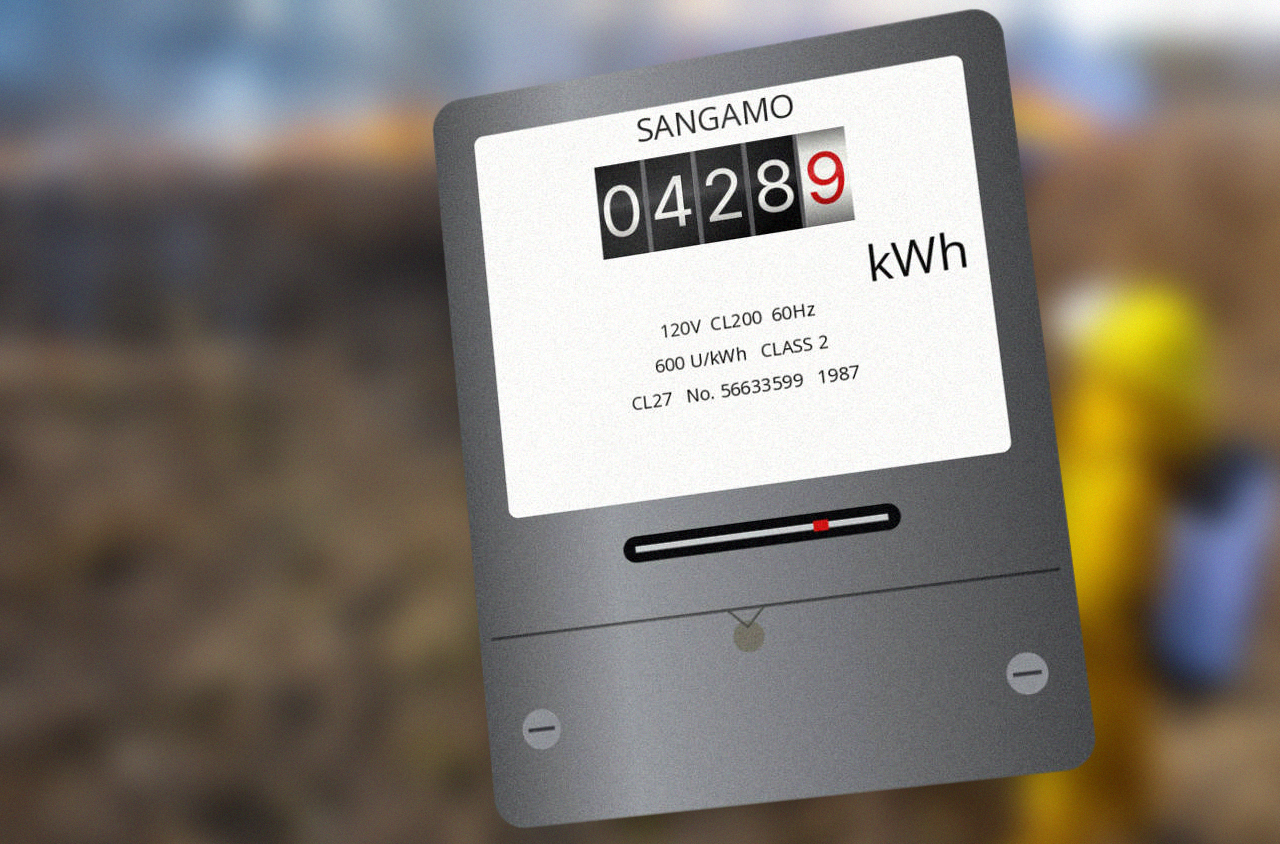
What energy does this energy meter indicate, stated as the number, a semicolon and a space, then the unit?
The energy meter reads 428.9; kWh
